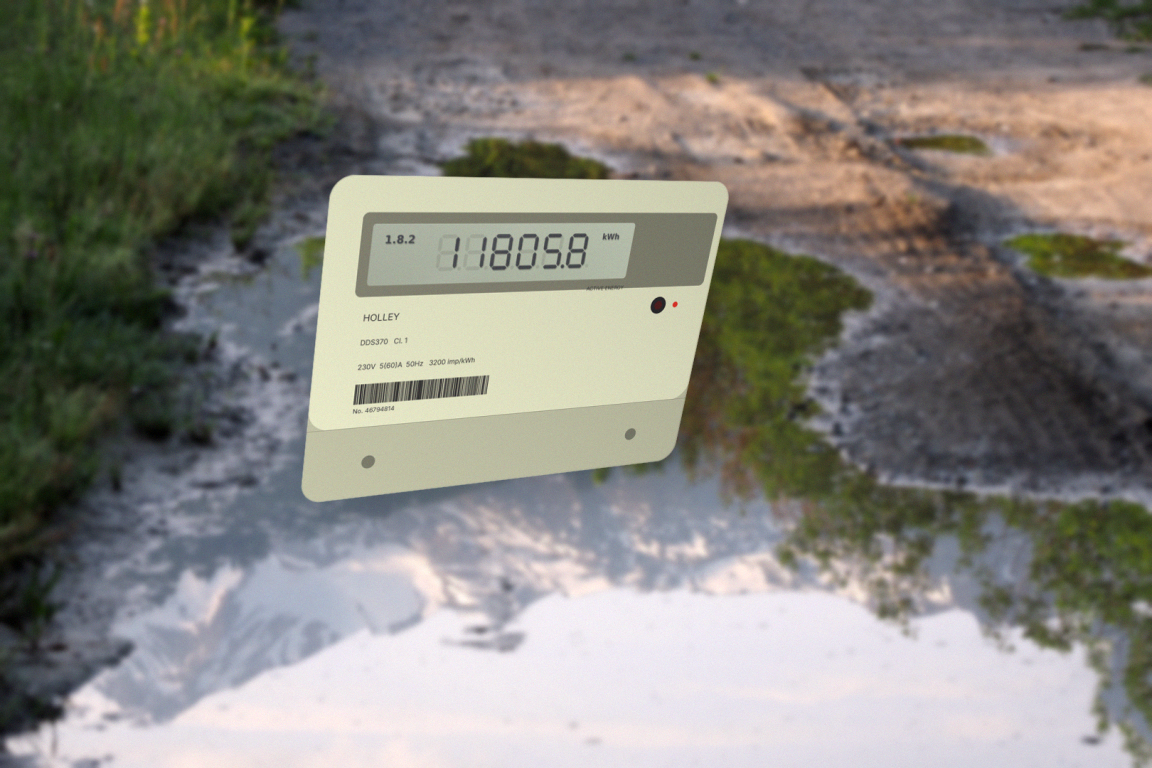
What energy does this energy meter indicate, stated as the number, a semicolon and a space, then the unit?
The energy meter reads 11805.8; kWh
